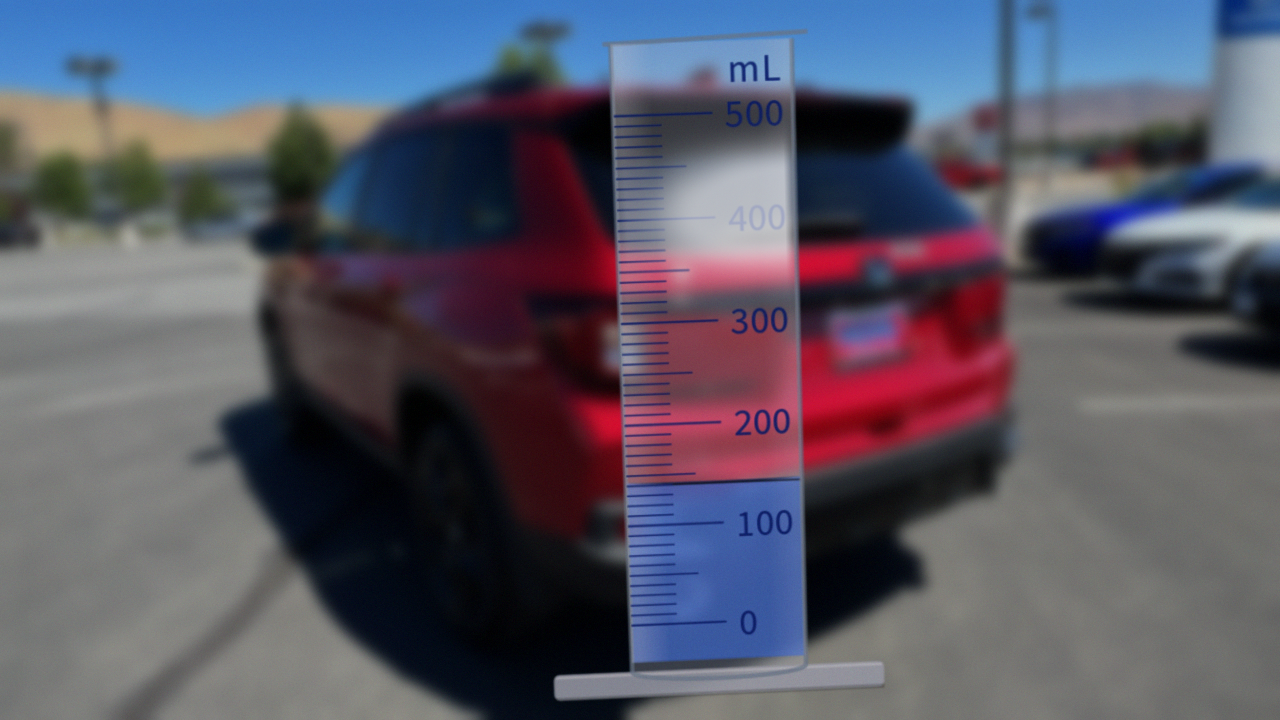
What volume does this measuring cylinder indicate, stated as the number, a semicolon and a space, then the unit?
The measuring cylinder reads 140; mL
